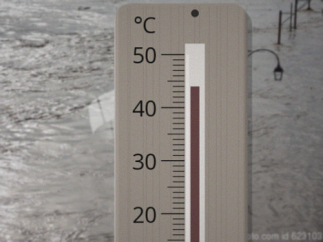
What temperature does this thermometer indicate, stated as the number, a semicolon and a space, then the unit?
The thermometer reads 44; °C
